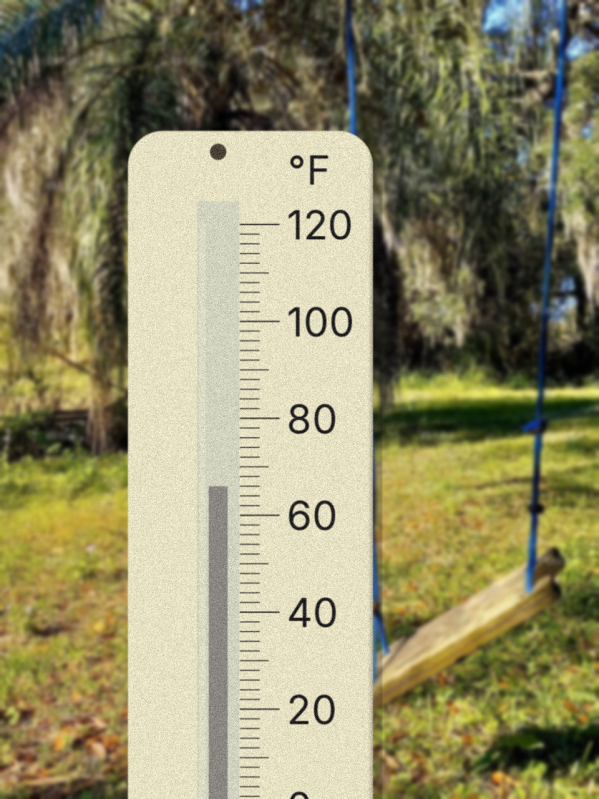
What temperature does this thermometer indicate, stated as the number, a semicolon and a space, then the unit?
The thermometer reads 66; °F
